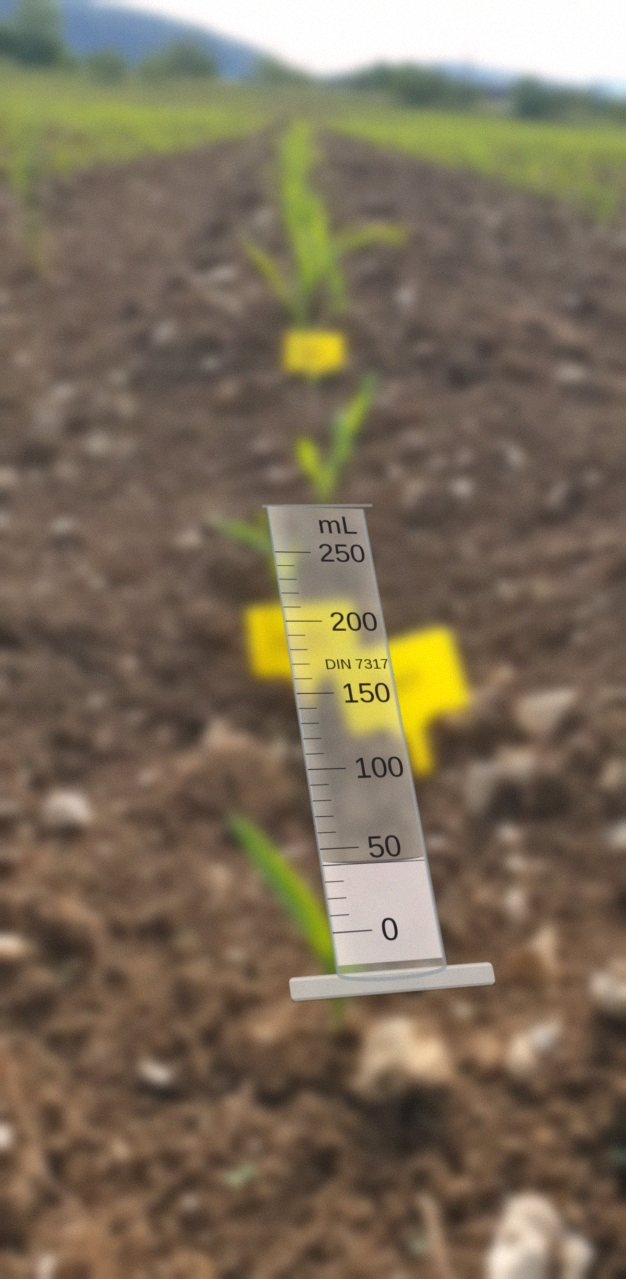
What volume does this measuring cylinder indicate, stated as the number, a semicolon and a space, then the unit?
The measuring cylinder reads 40; mL
